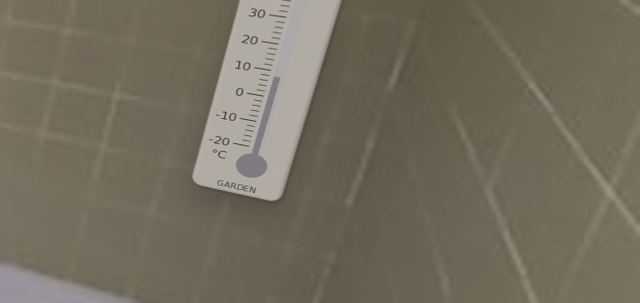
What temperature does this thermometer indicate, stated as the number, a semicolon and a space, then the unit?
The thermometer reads 8; °C
